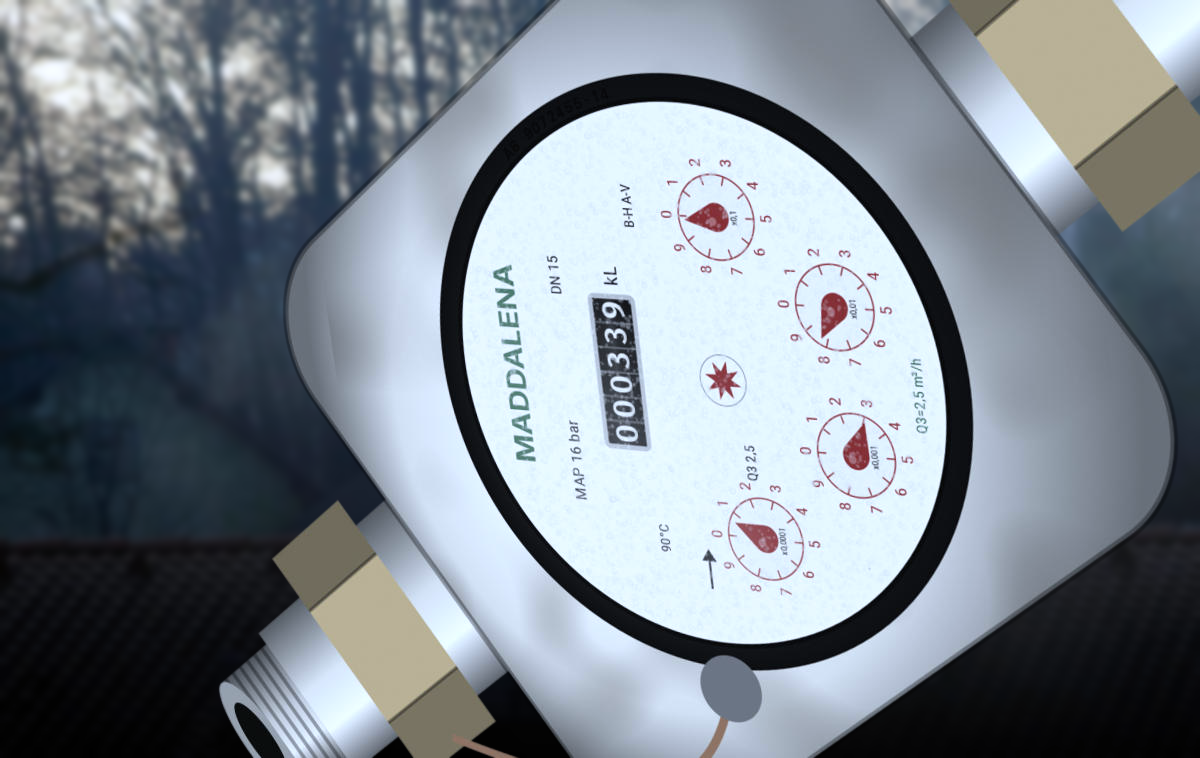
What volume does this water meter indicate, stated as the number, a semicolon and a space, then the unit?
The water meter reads 338.9830; kL
